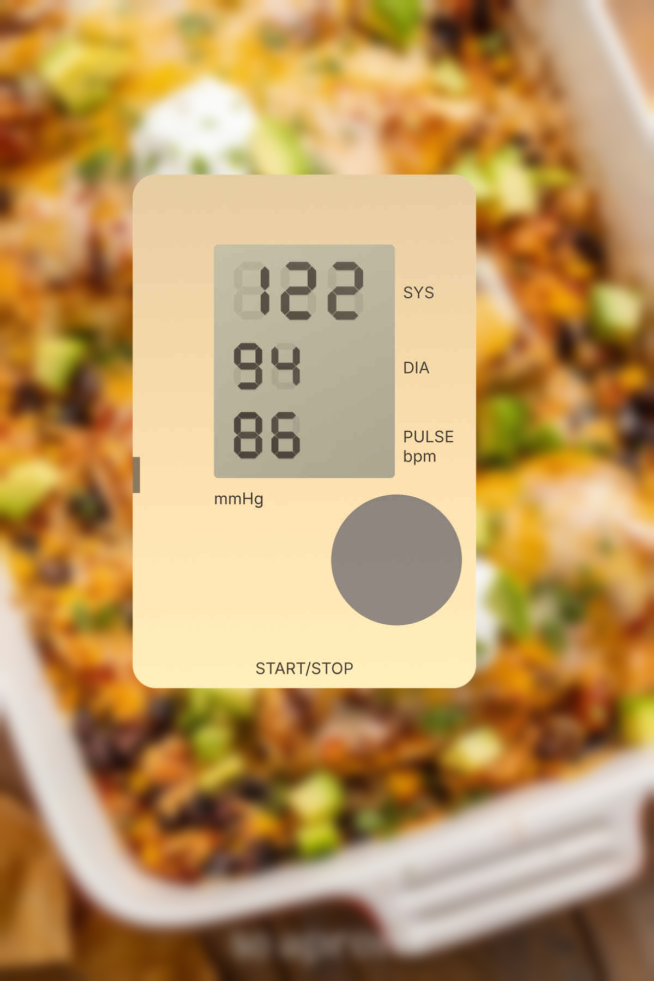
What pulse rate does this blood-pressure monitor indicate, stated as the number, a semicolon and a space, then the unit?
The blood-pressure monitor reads 86; bpm
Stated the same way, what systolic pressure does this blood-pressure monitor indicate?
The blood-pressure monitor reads 122; mmHg
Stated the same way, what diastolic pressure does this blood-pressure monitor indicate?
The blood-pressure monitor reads 94; mmHg
